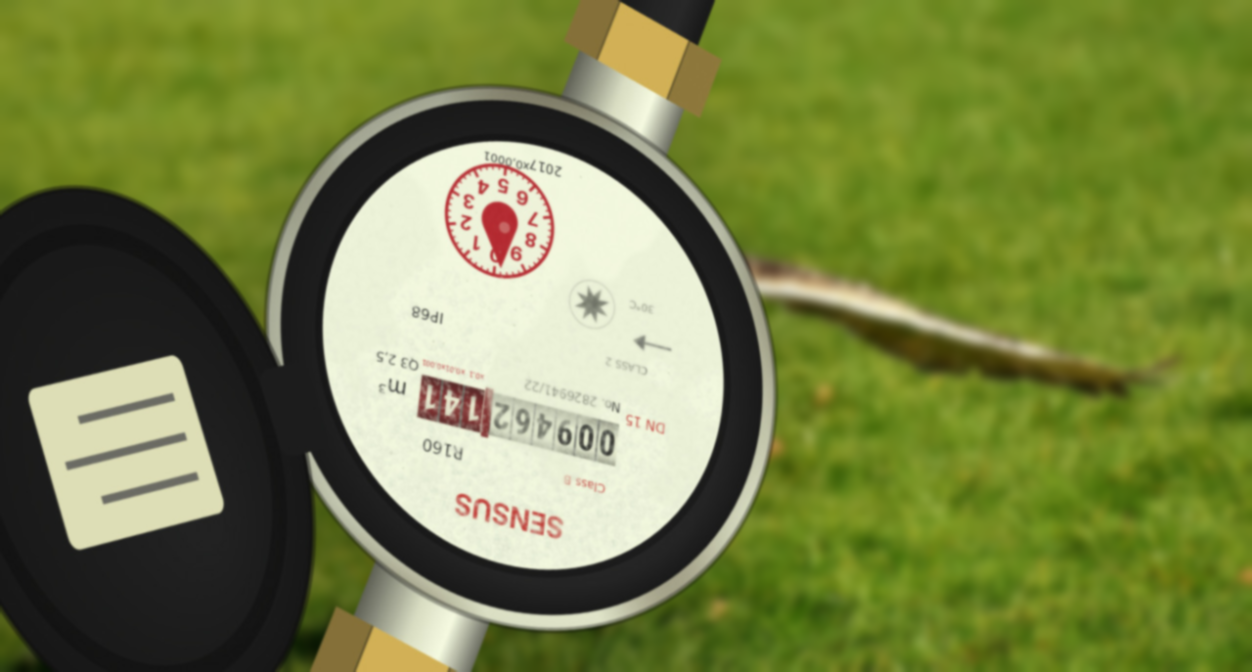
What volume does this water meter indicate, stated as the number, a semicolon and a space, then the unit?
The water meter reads 9462.1409; m³
